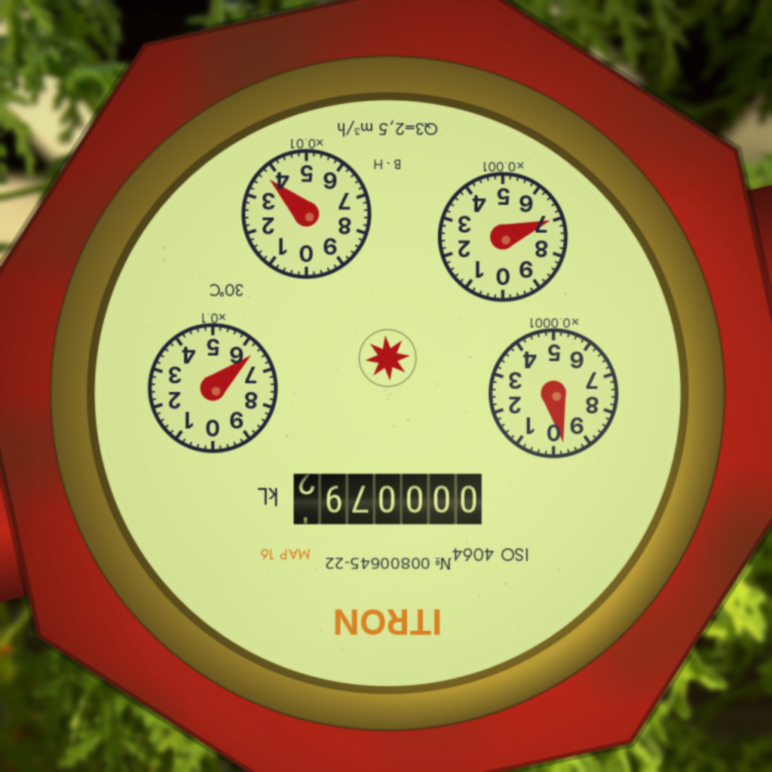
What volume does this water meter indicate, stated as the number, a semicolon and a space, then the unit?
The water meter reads 791.6369; kL
